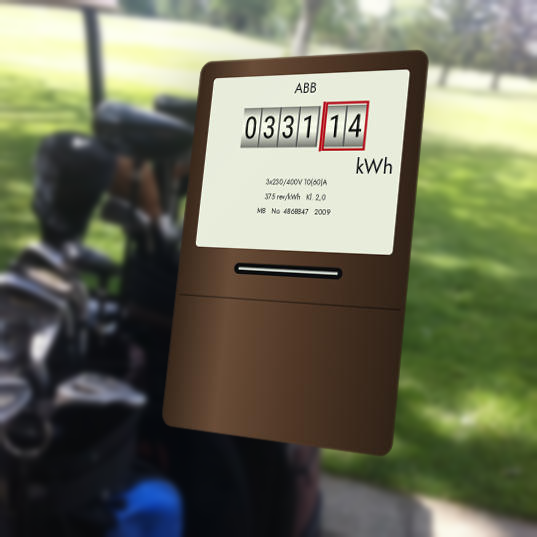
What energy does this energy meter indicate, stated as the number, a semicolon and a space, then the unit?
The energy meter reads 331.14; kWh
